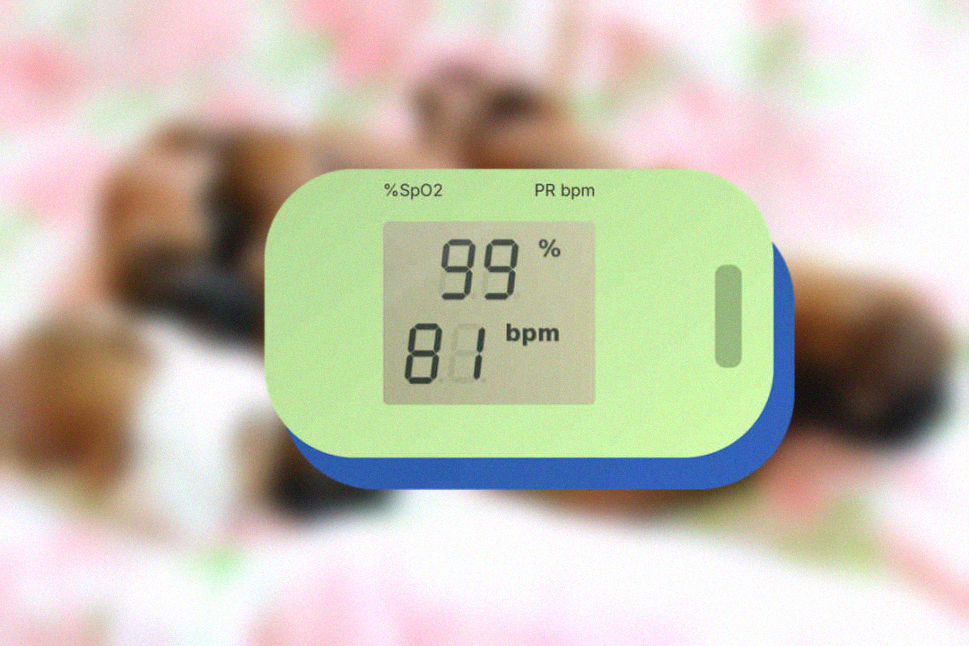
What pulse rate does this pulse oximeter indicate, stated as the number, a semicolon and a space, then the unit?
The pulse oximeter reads 81; bpm
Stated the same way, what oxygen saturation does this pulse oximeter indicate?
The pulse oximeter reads 99; %
